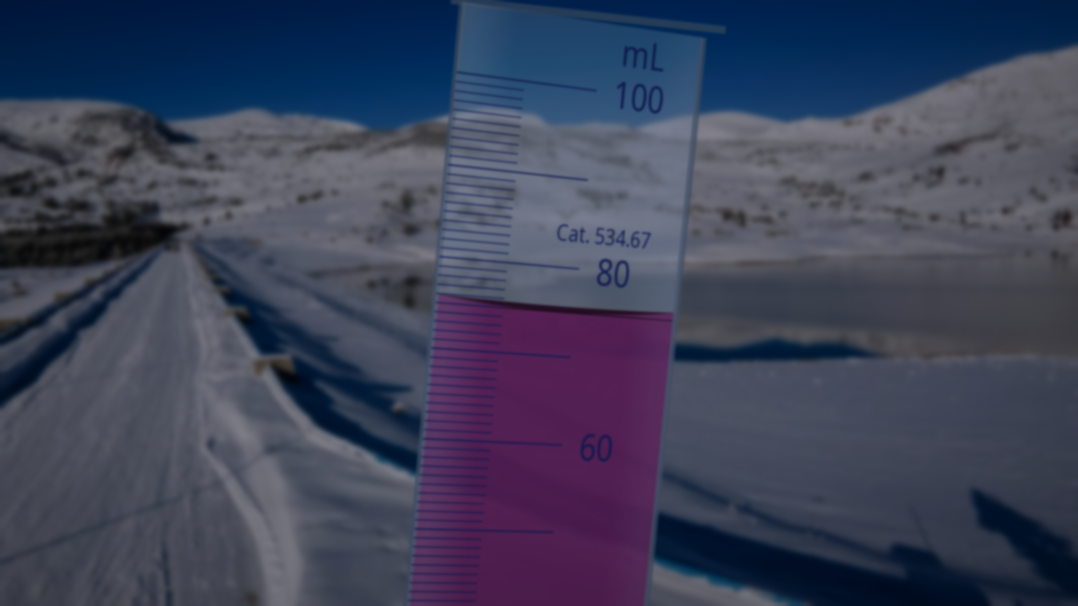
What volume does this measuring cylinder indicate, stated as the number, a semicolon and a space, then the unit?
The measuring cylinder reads 75; mL
